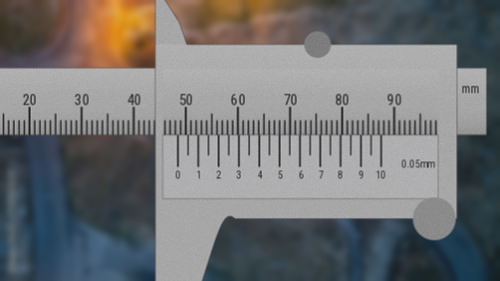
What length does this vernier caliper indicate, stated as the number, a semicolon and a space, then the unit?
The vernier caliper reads 48.5; mm
